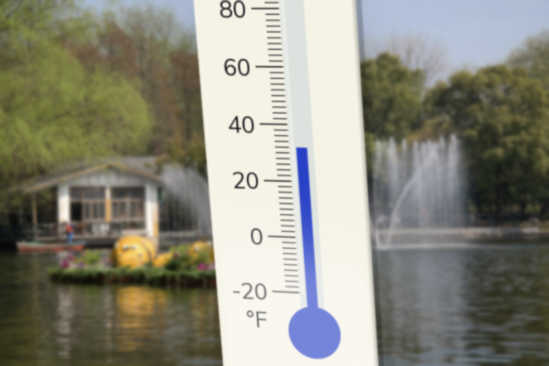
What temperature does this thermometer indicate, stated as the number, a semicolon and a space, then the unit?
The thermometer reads 32; °F
